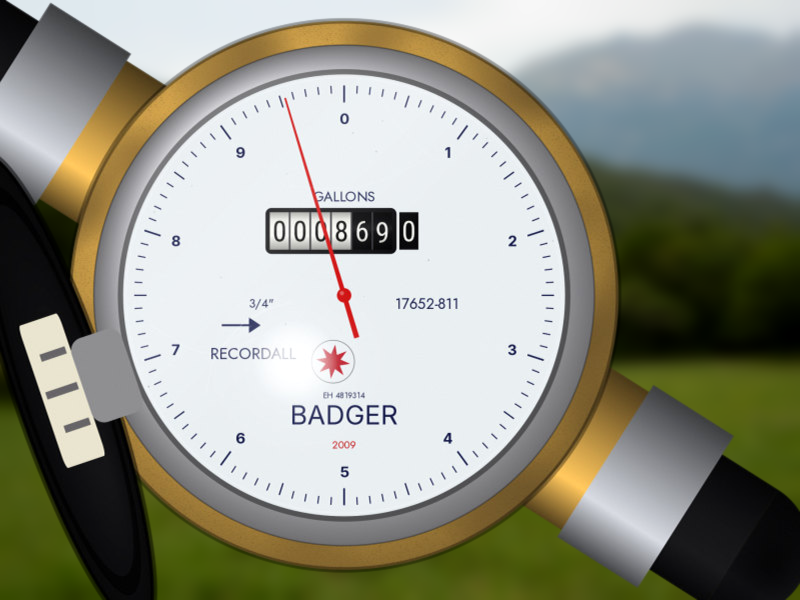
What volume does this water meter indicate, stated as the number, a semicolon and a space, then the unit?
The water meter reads 8689.5; gal
